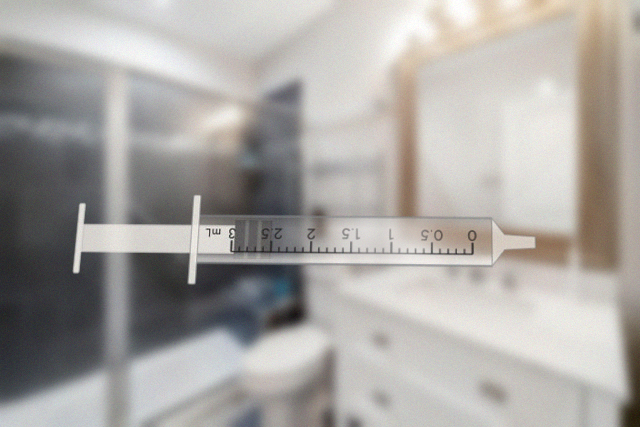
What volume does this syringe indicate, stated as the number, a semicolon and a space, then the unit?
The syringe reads 2.5; mL
